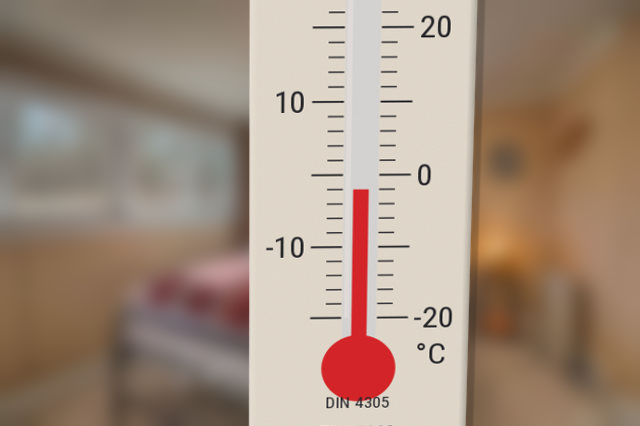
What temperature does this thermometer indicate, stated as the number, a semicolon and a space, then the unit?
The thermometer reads -2; °C
